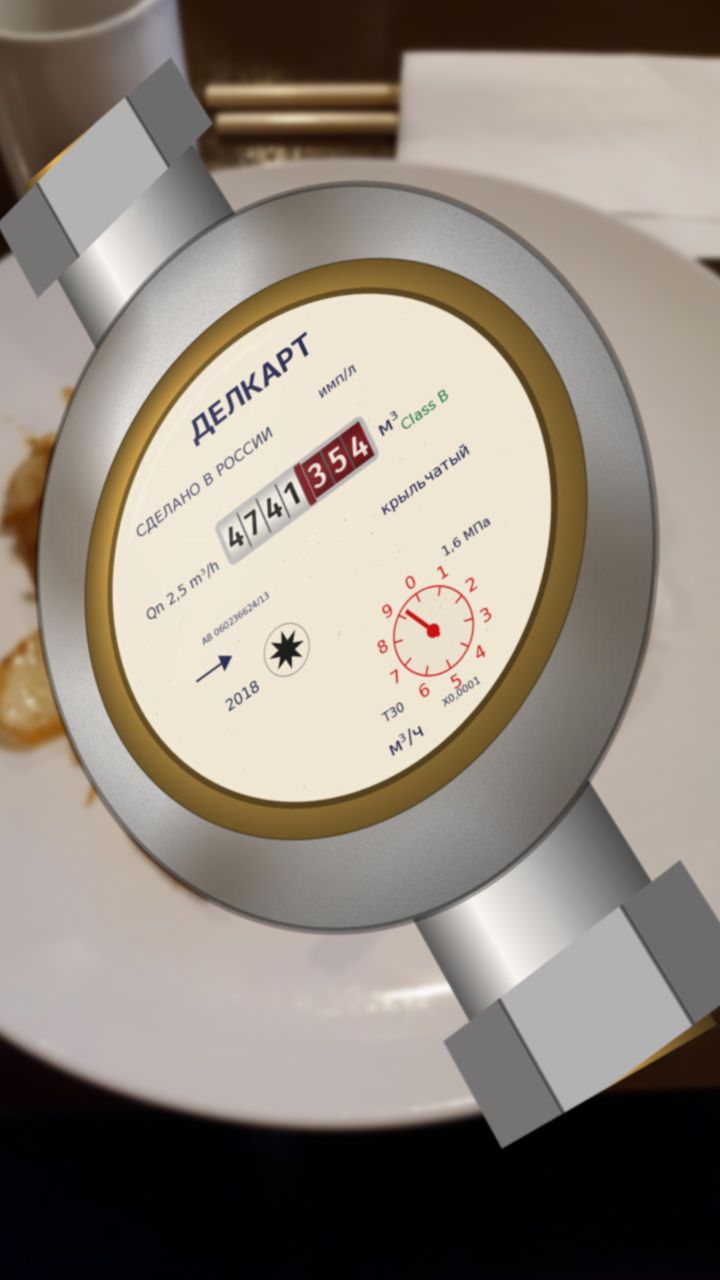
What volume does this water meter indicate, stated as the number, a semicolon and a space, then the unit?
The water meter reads 4741.3539; m³
